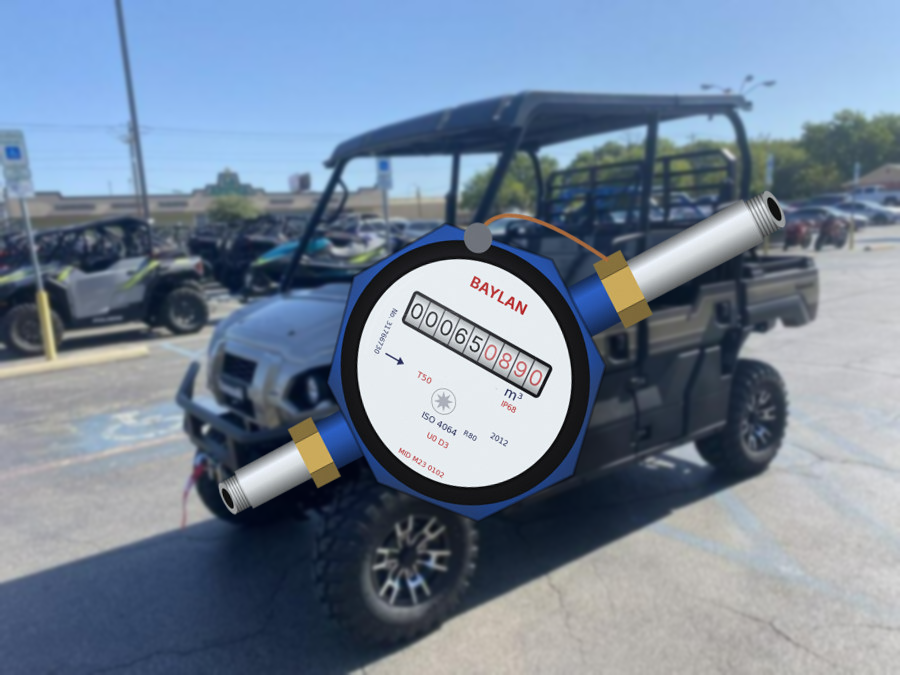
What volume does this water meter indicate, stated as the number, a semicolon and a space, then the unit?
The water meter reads 65.0890; m³
